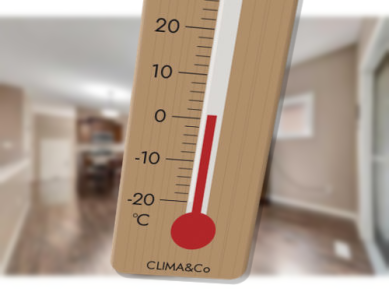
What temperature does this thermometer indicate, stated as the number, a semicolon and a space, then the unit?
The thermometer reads 1; °C
